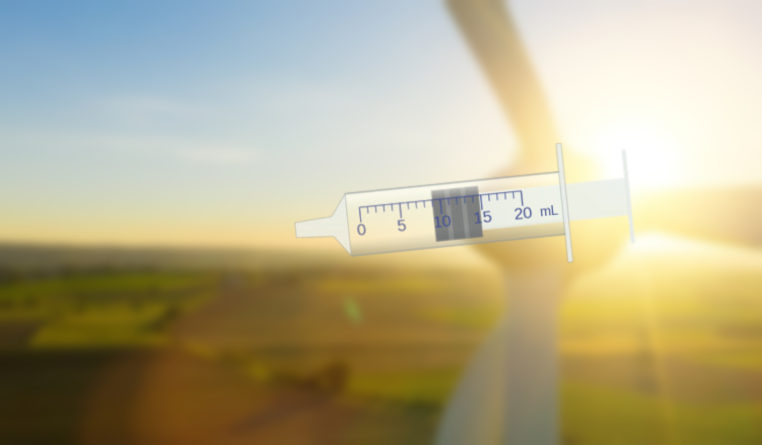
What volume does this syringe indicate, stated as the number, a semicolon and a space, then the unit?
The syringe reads 9; mL
